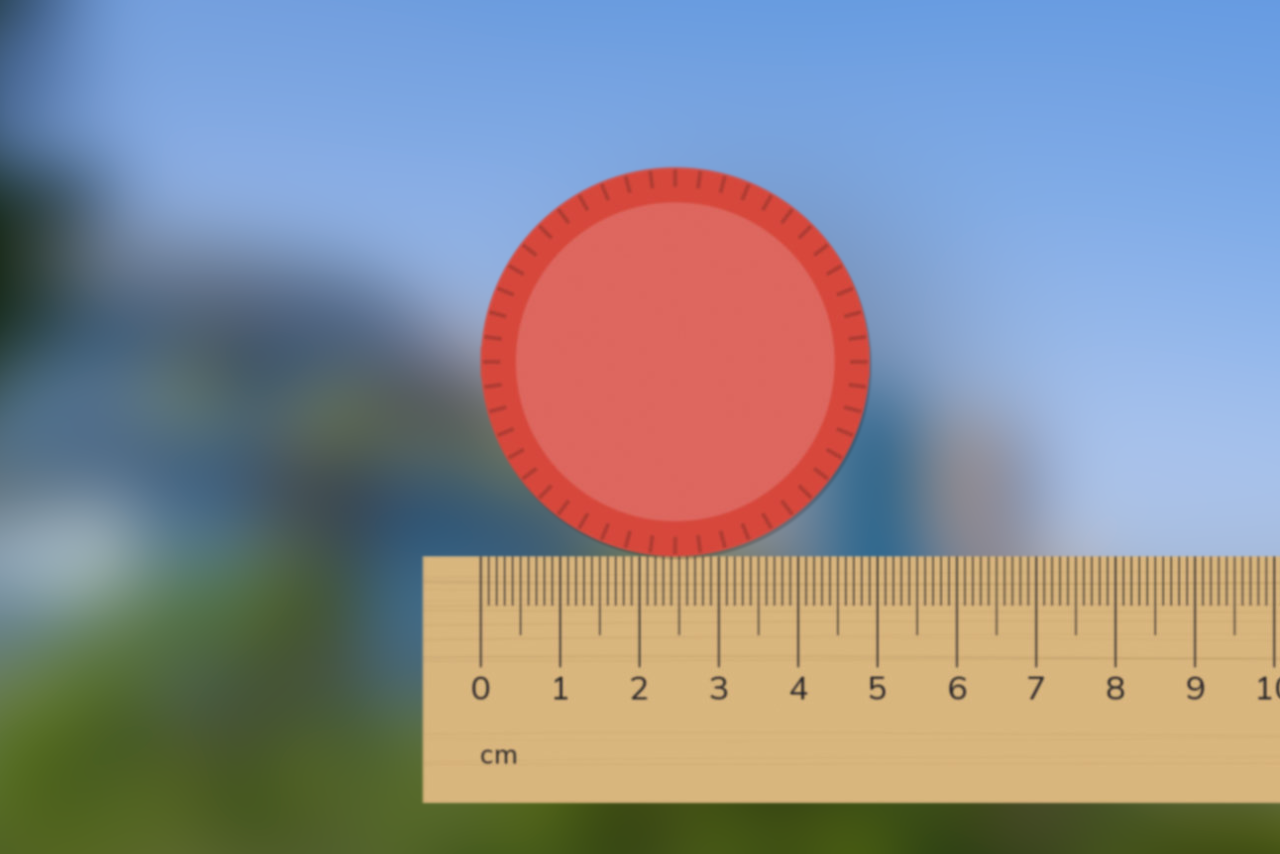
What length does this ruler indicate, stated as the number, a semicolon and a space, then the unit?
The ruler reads 4.9; cm
